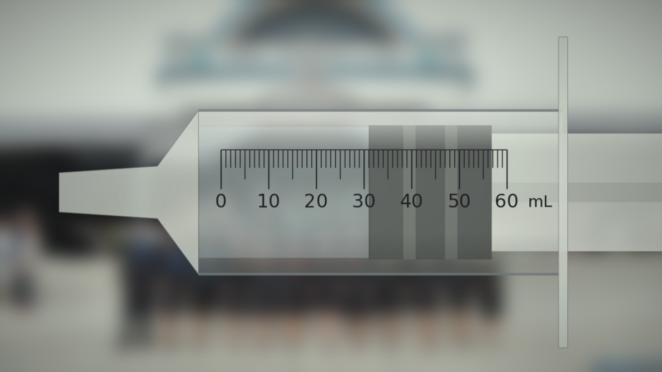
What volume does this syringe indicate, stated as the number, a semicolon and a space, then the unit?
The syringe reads 31; mL
